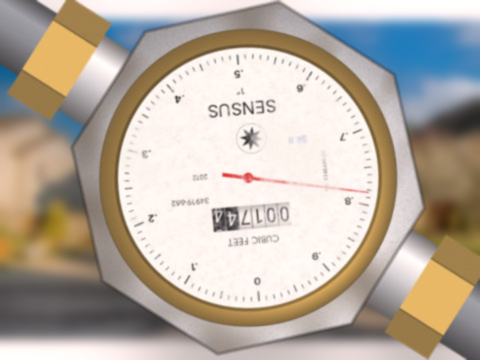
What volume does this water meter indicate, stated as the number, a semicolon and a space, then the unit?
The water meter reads 1743.78; ft³
